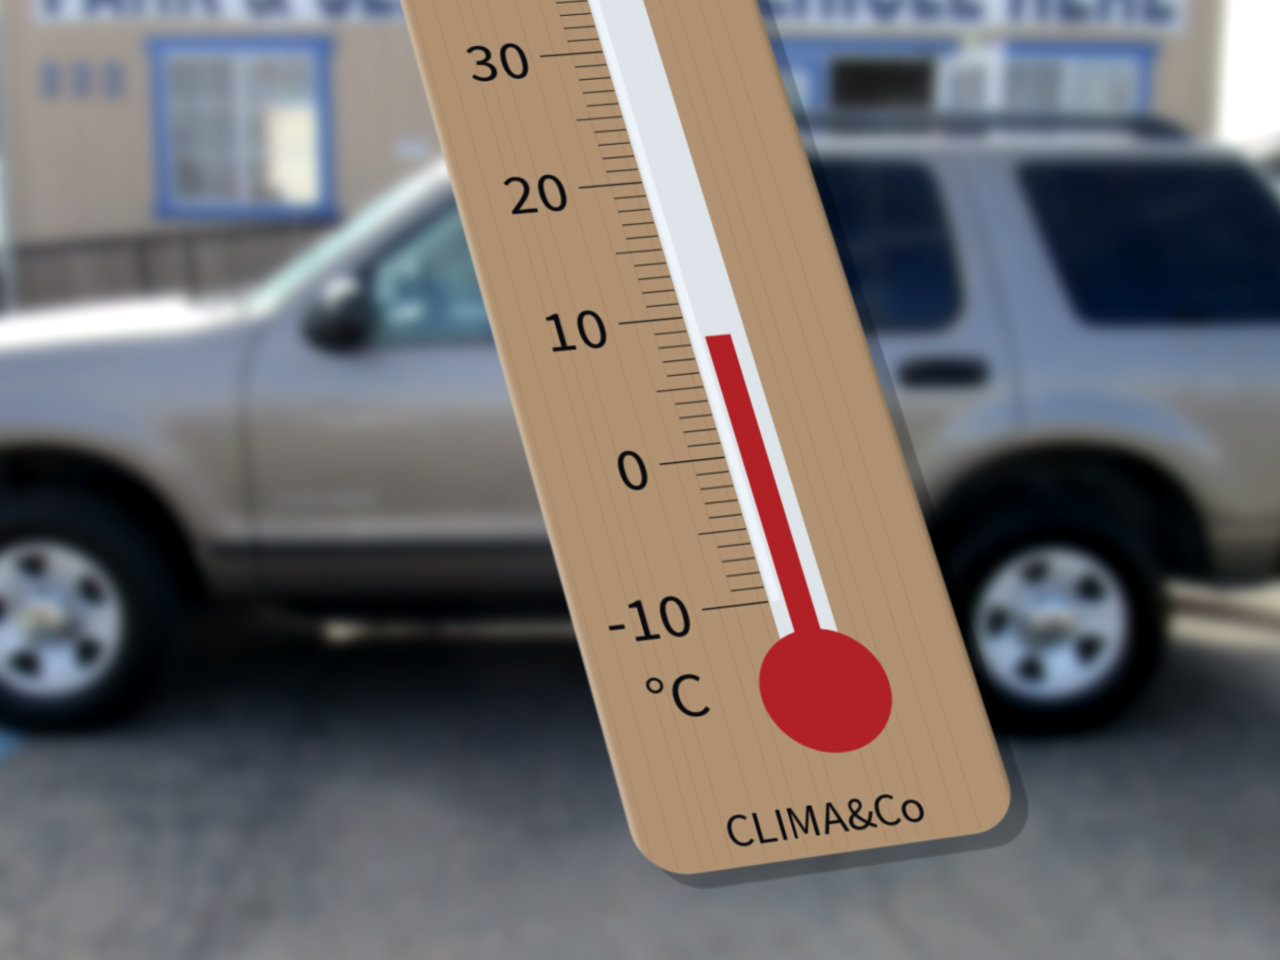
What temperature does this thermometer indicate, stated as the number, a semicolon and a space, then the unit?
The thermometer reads 8.5; °C
